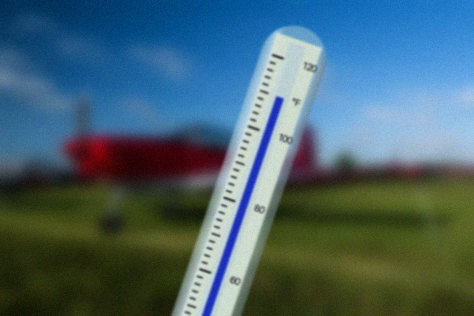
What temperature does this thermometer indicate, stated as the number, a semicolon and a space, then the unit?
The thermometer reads 110; °F
